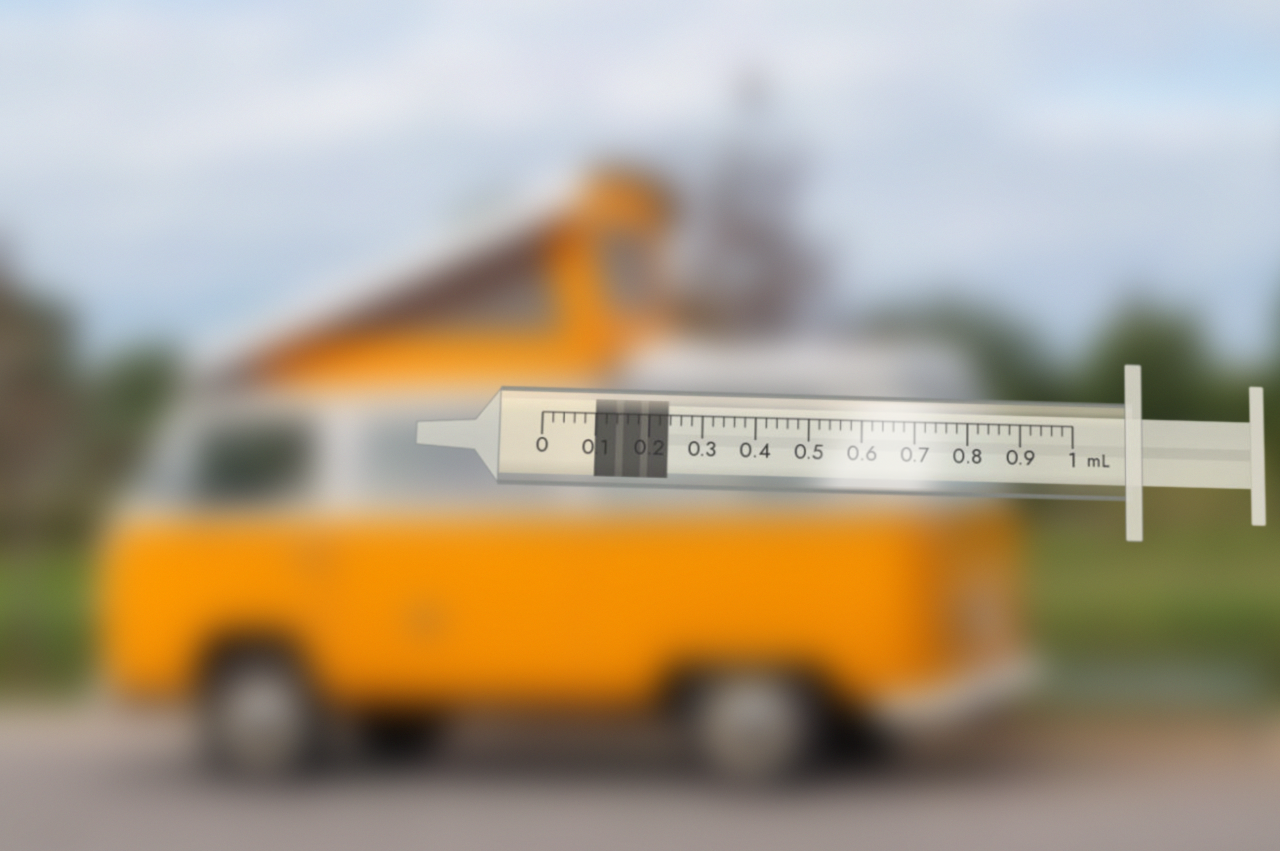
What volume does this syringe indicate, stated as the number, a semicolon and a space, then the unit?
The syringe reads 0.1; mL
